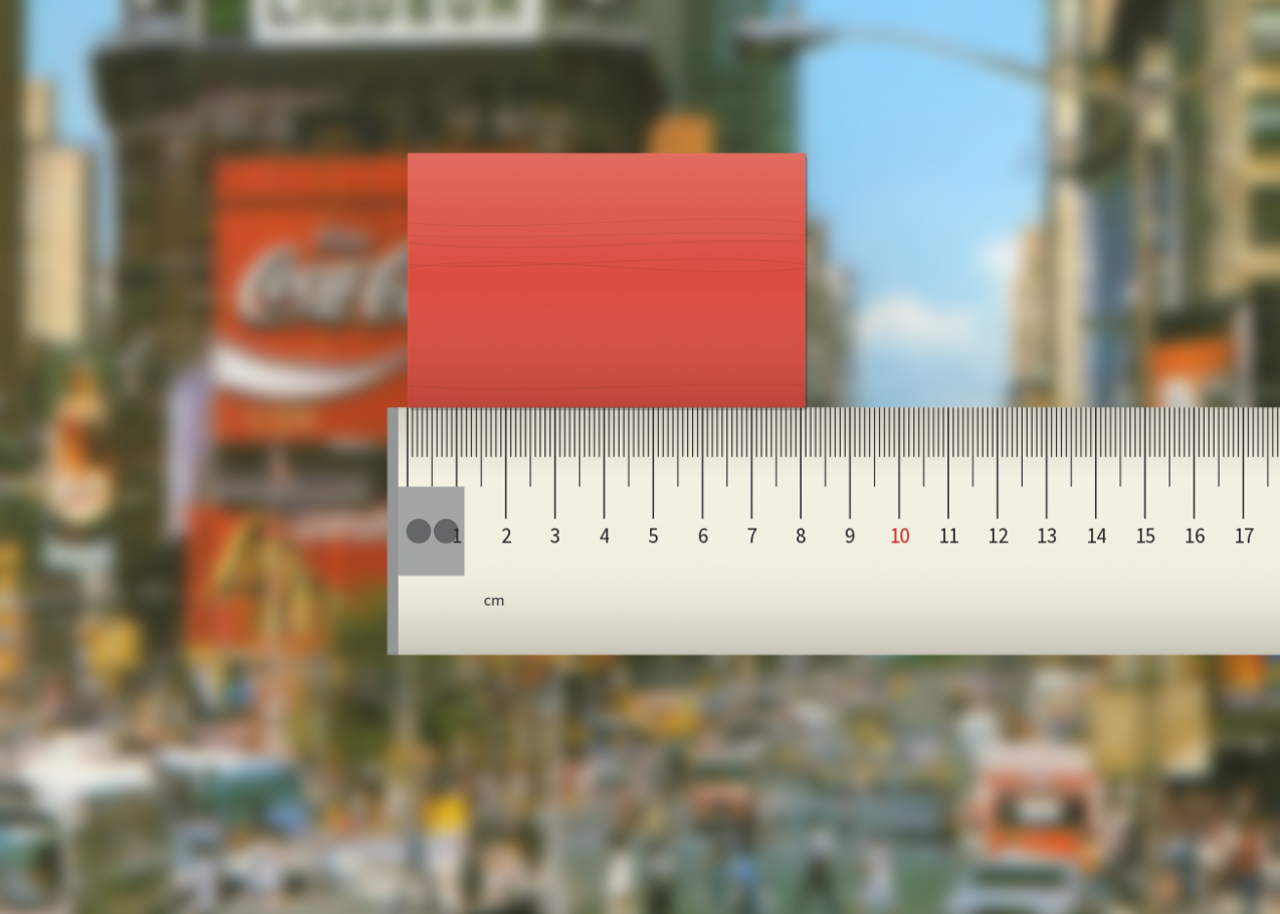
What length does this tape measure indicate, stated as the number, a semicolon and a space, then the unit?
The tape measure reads 8.1; cm
